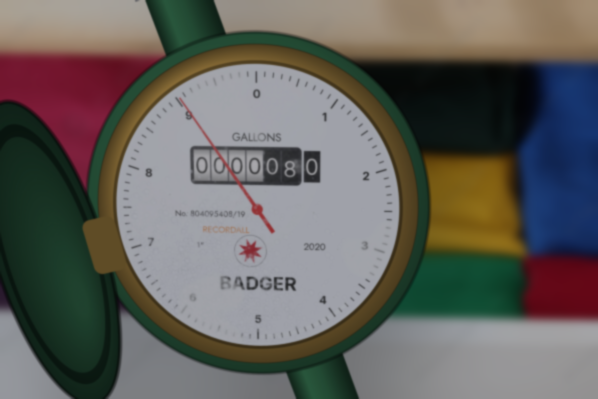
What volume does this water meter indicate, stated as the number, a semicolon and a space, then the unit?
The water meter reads 79.0; gal
